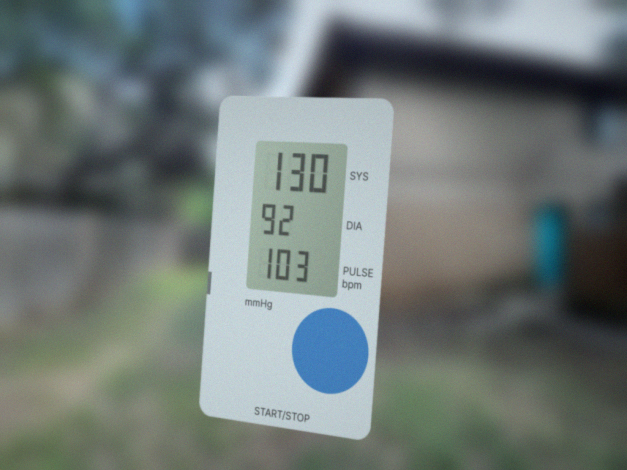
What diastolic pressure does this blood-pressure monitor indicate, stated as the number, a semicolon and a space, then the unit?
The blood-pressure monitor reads 92; mmHg
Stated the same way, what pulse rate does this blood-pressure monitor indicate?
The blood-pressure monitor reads 103; bpm
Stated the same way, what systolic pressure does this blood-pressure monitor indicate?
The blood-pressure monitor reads 130; mmHg
